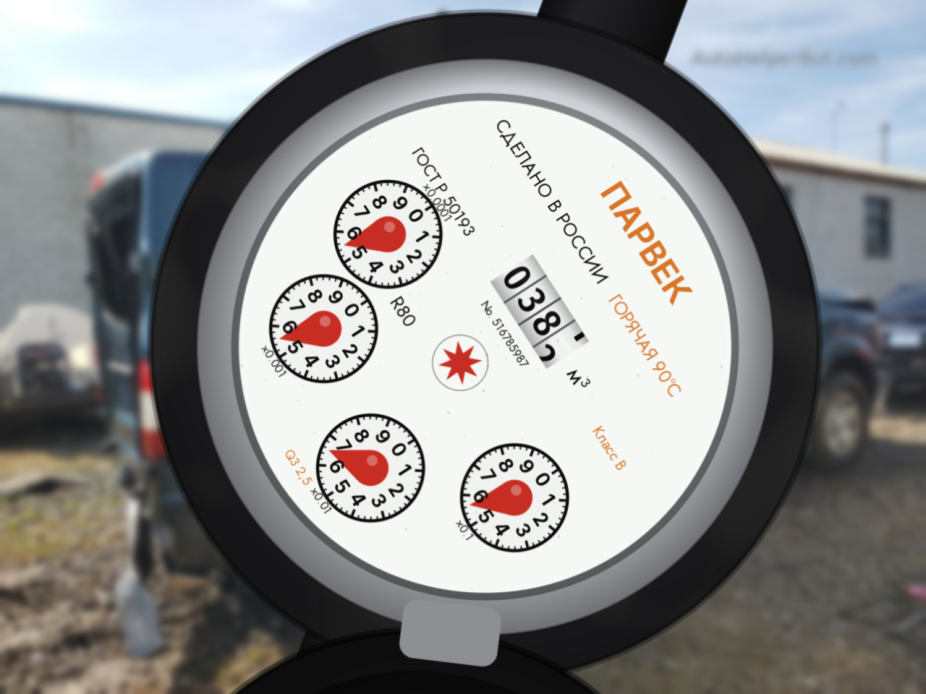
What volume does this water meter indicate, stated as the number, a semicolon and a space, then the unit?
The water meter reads 381.5655; m³
